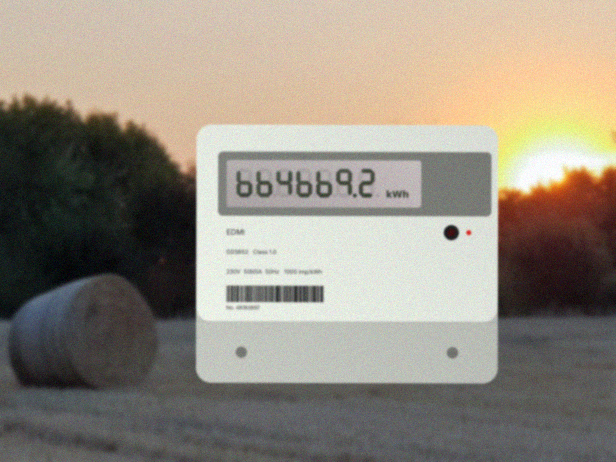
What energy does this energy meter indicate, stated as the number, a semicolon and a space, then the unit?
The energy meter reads 664669.2; kWh
